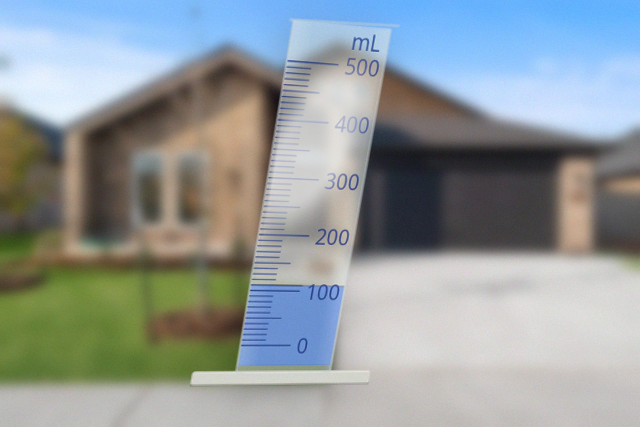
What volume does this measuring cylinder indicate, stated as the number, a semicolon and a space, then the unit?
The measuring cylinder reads 110; mL
